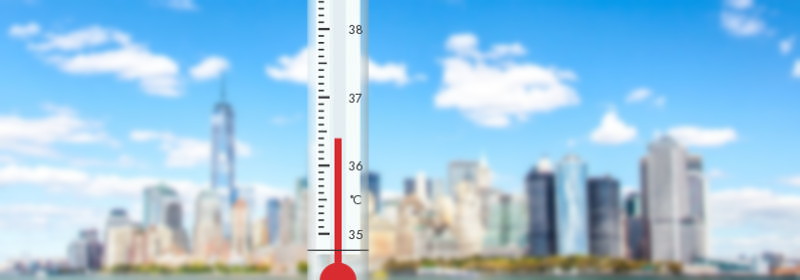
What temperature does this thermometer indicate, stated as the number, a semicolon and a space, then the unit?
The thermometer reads 36.4; °C
